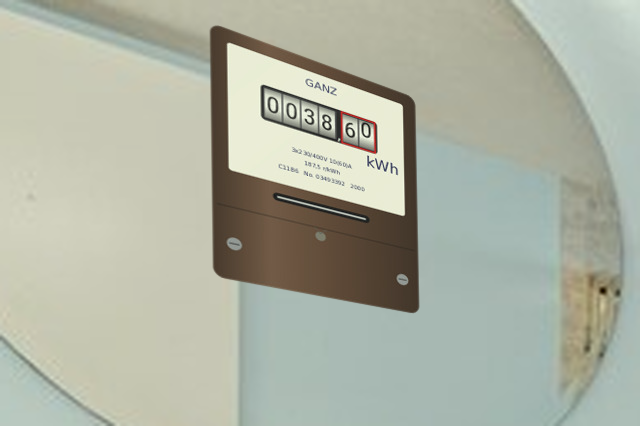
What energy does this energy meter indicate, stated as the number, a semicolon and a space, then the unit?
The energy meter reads 38.60; kWh
